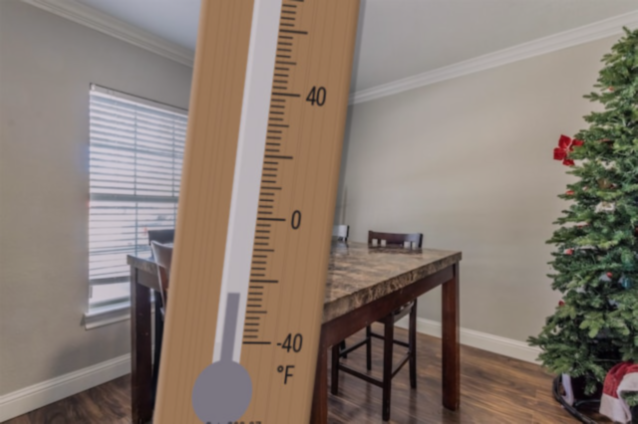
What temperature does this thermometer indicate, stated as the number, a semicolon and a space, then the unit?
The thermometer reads -24; °F
